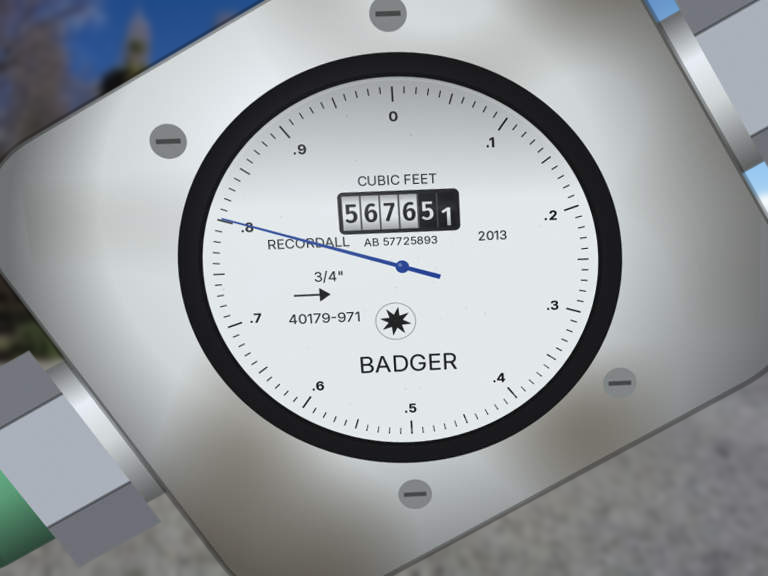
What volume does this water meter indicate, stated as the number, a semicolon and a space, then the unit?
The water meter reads 567650.80; ft³
